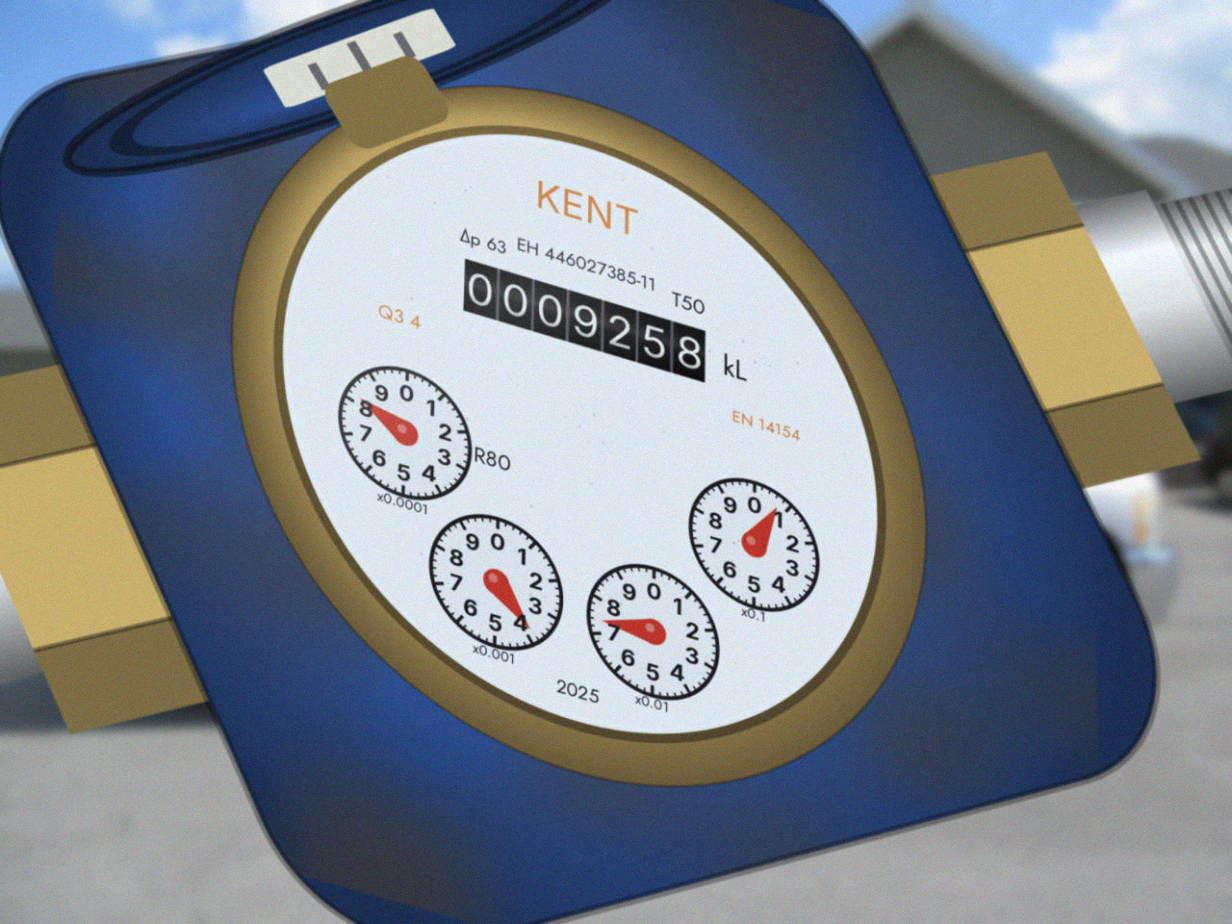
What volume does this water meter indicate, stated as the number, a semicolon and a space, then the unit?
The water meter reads 9258.0738; kL
